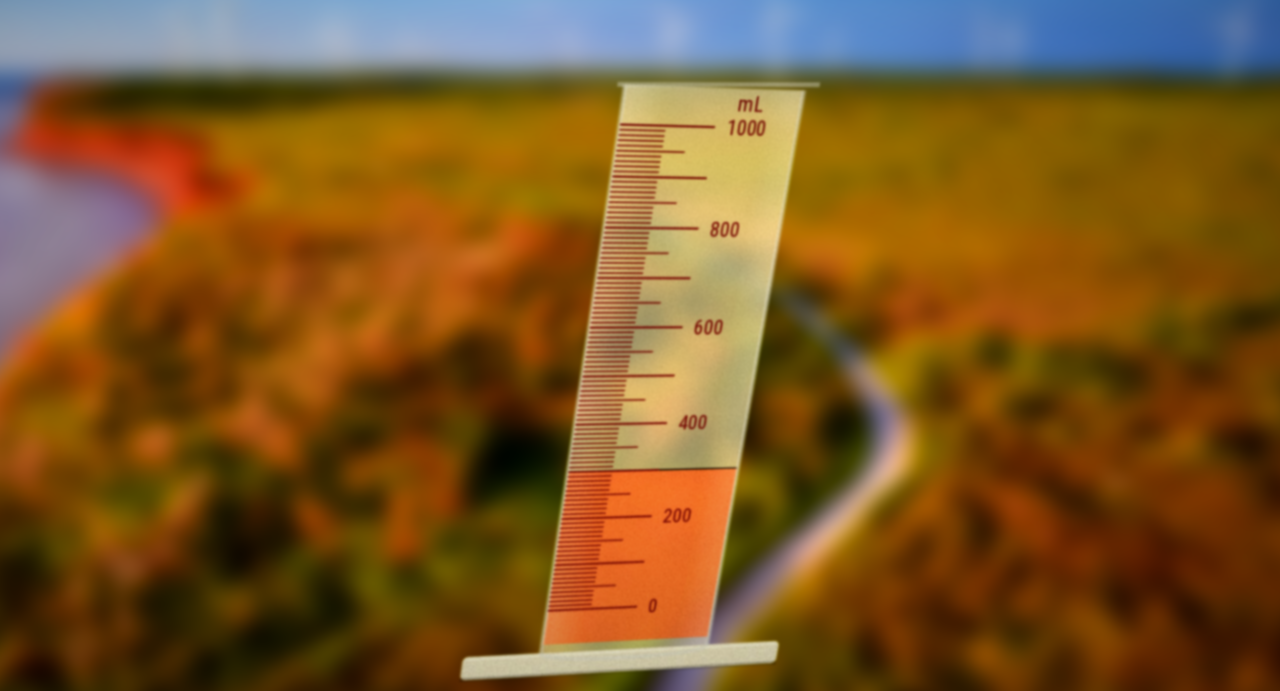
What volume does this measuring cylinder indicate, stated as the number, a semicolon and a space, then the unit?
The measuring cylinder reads 300; mL
